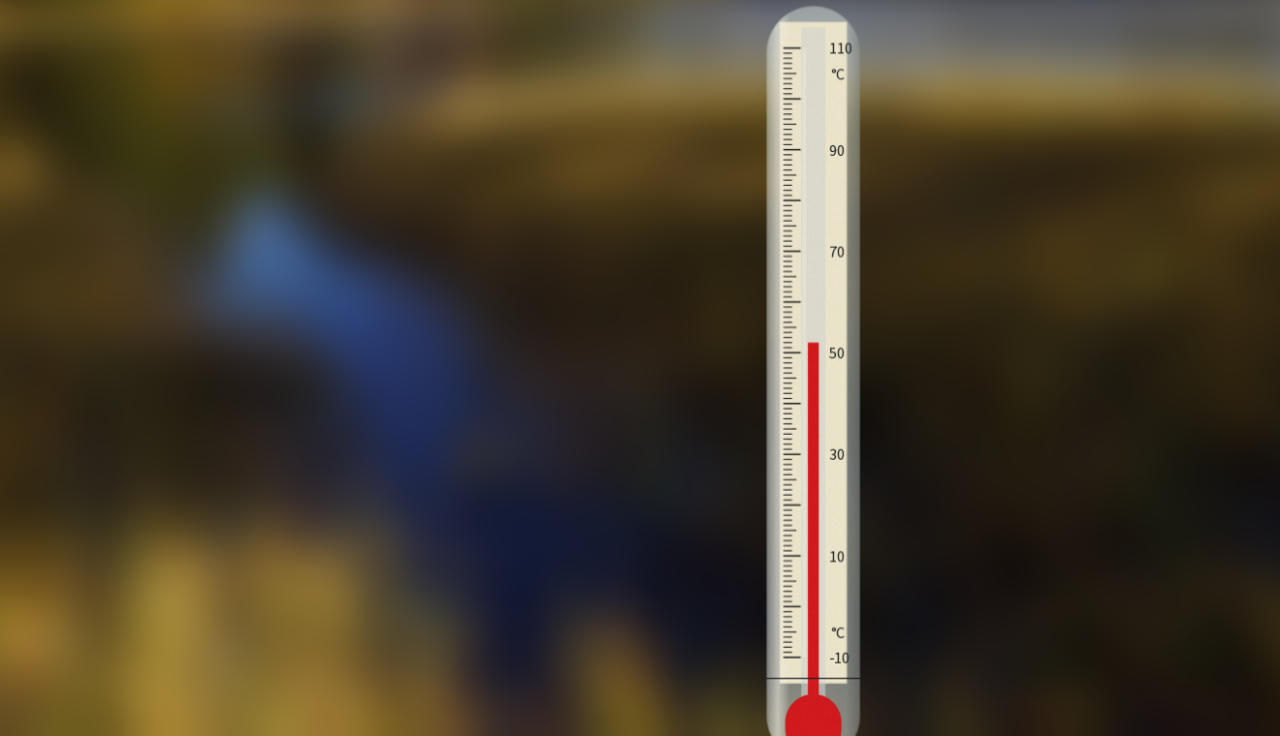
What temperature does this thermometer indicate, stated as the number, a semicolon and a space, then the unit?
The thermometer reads 52; °C
